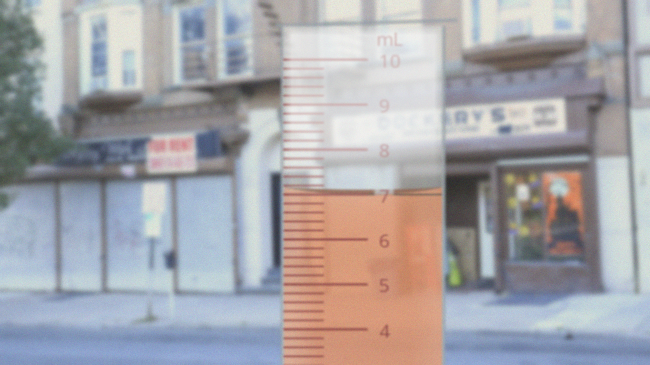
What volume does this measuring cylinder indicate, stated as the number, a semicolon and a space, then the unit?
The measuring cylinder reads 7; mL
